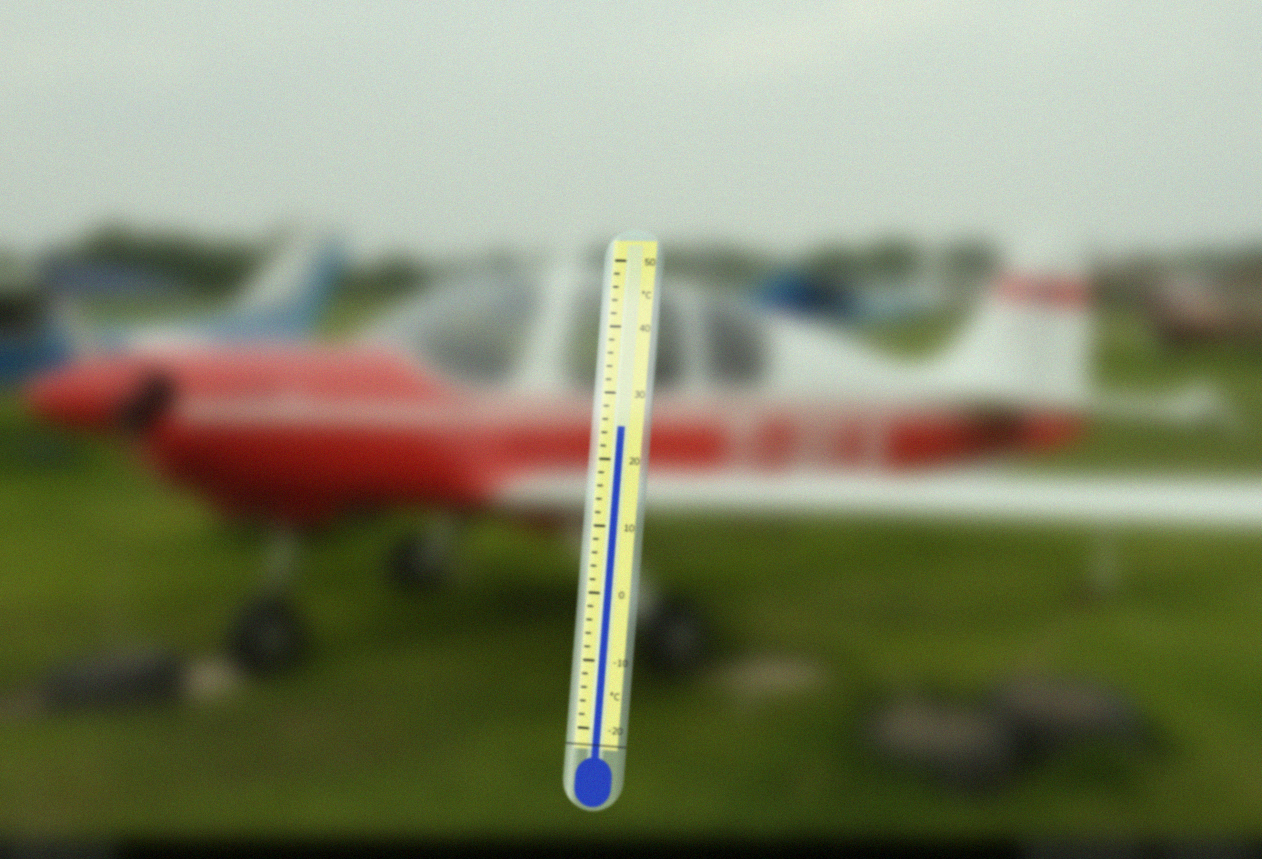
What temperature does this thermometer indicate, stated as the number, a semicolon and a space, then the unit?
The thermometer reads 25; °C
